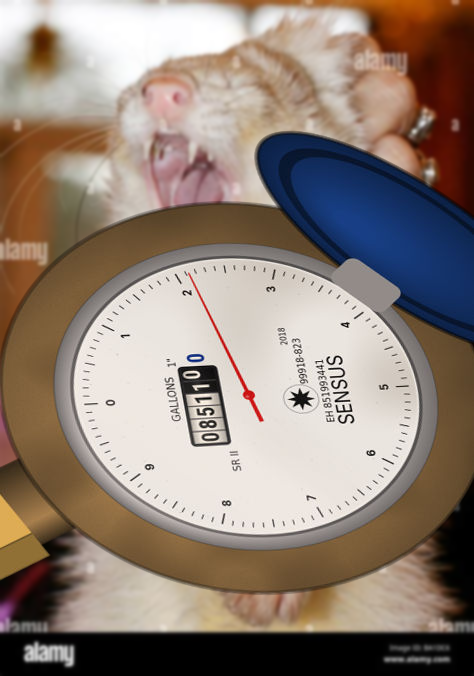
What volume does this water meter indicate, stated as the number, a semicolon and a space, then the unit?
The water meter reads 851102.1; gal
